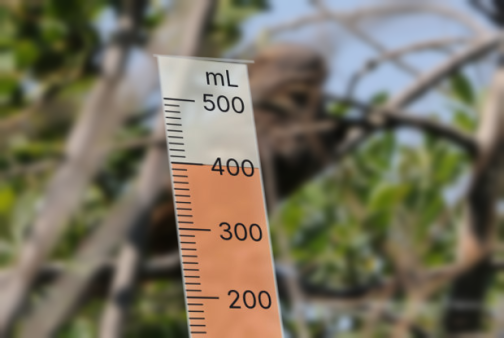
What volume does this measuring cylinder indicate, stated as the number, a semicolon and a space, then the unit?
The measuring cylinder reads 400; mL
